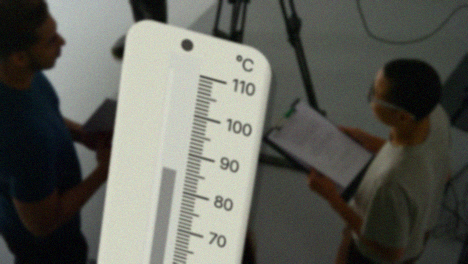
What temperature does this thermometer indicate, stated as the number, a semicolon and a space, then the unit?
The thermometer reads 85; °C
